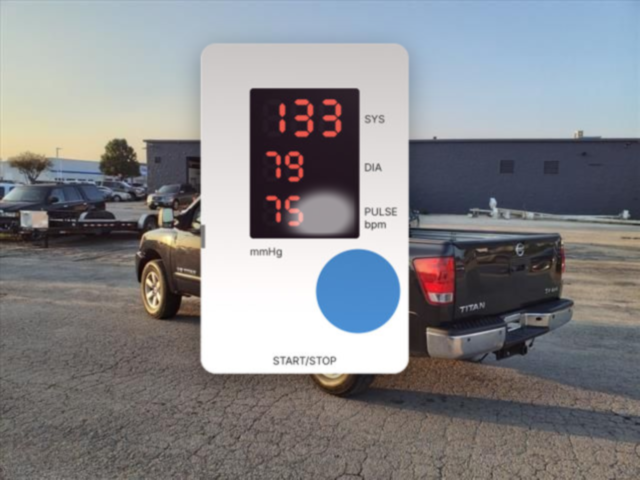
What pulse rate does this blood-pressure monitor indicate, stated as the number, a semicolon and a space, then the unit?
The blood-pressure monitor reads 75; bpm
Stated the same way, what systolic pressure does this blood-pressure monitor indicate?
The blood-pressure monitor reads 133; mmHg
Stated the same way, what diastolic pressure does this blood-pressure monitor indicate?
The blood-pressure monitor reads 79; mmHg
